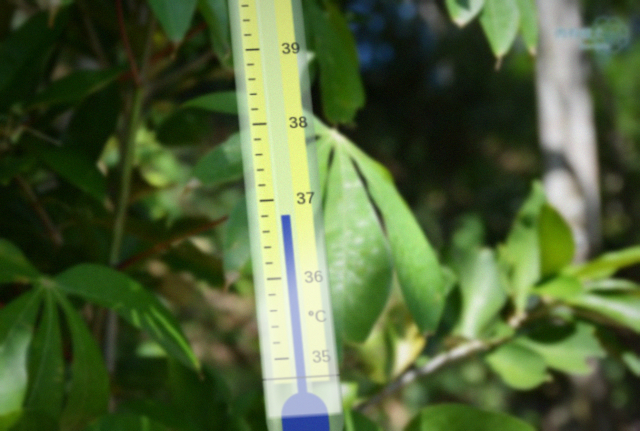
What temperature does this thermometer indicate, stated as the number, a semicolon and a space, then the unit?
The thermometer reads 36.8; °C
